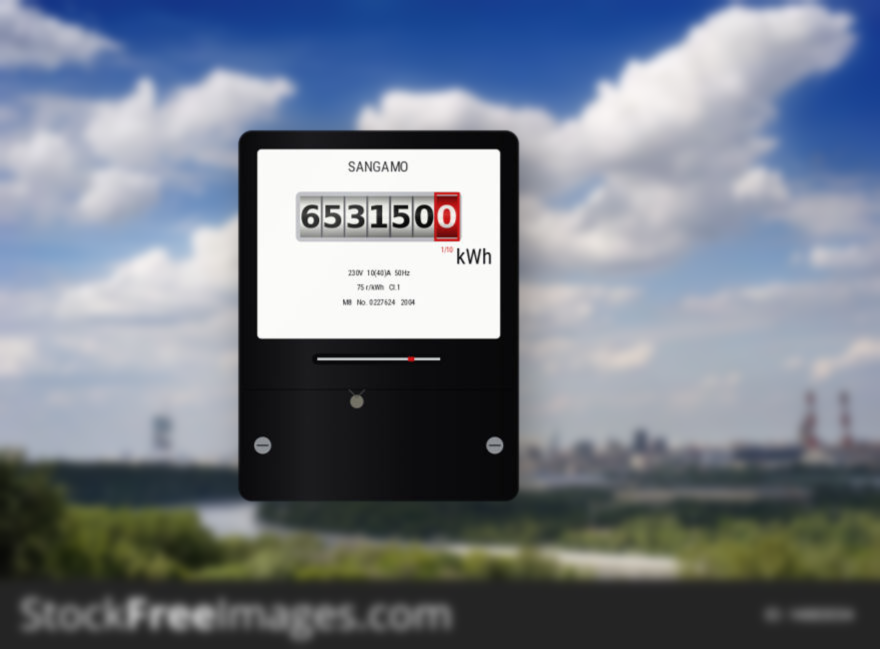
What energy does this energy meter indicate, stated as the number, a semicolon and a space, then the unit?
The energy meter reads 653150.0; kWh
